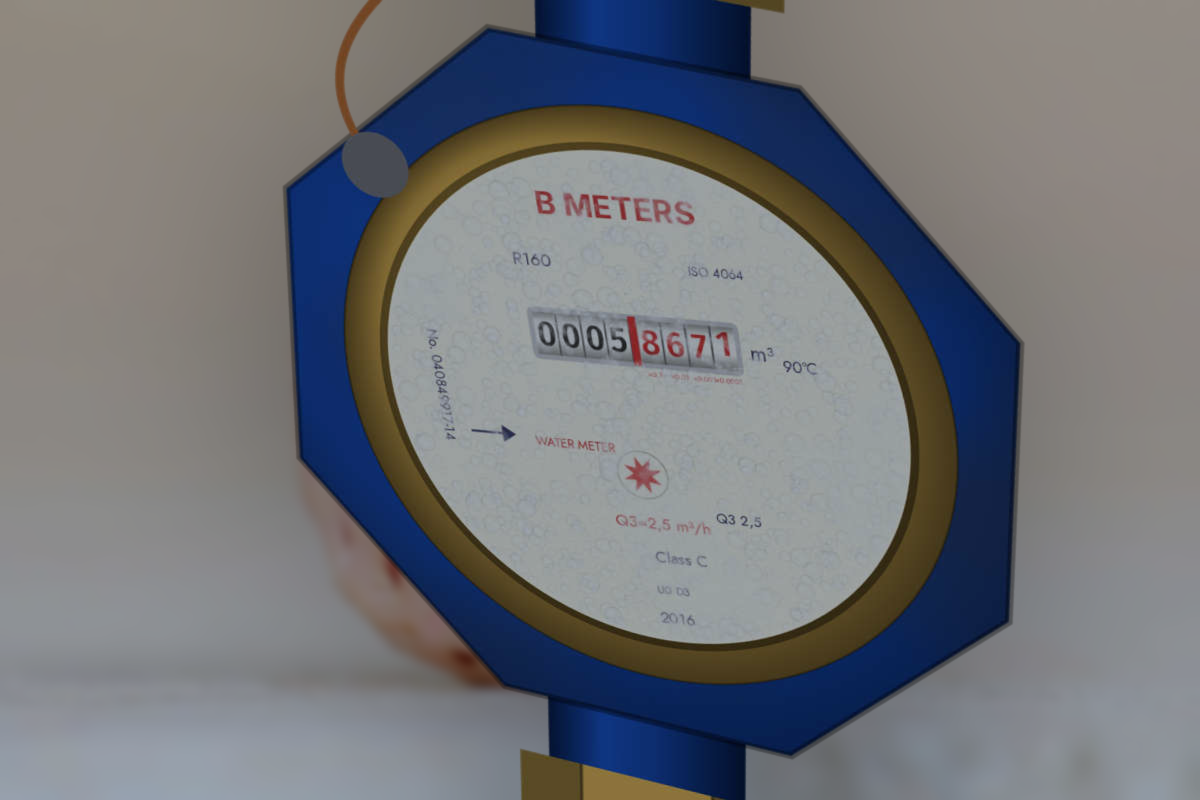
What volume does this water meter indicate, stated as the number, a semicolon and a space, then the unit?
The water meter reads 5.8671; m³
